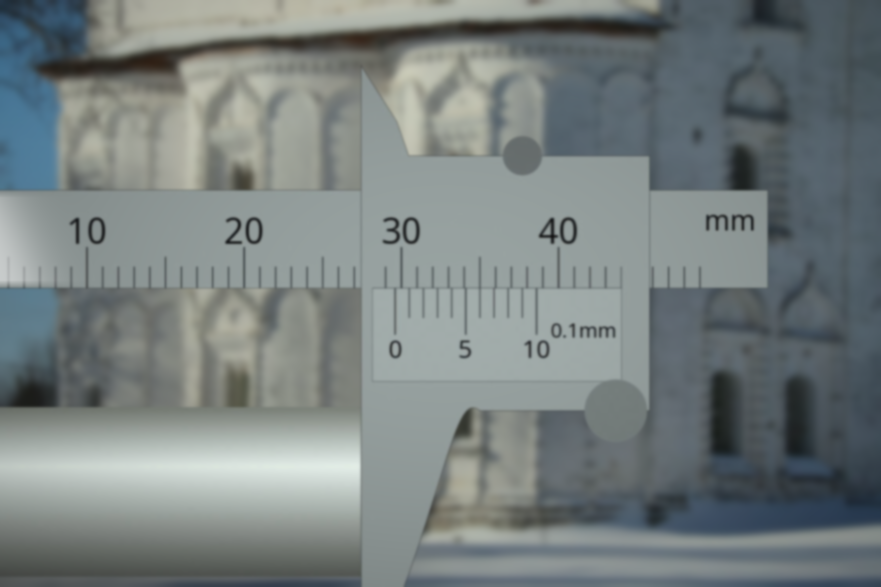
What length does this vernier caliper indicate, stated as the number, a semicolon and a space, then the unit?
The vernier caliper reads 29.6; mm
